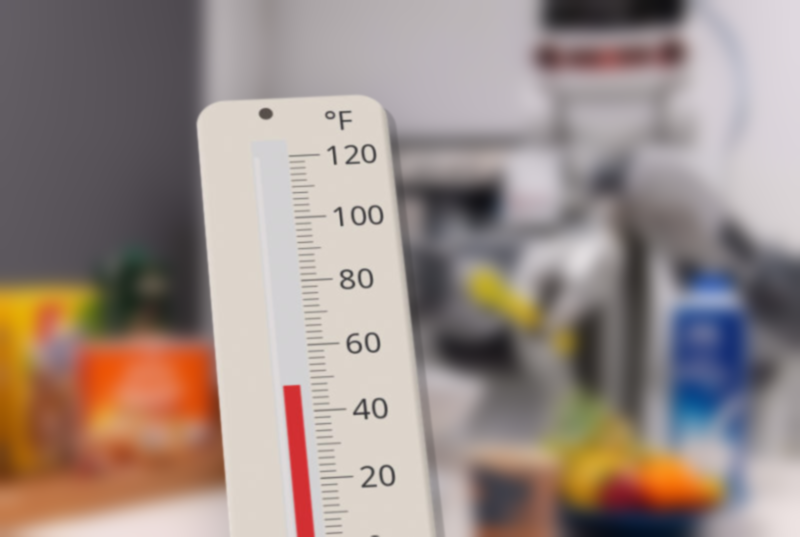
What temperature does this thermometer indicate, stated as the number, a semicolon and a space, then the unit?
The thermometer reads 48; °F
